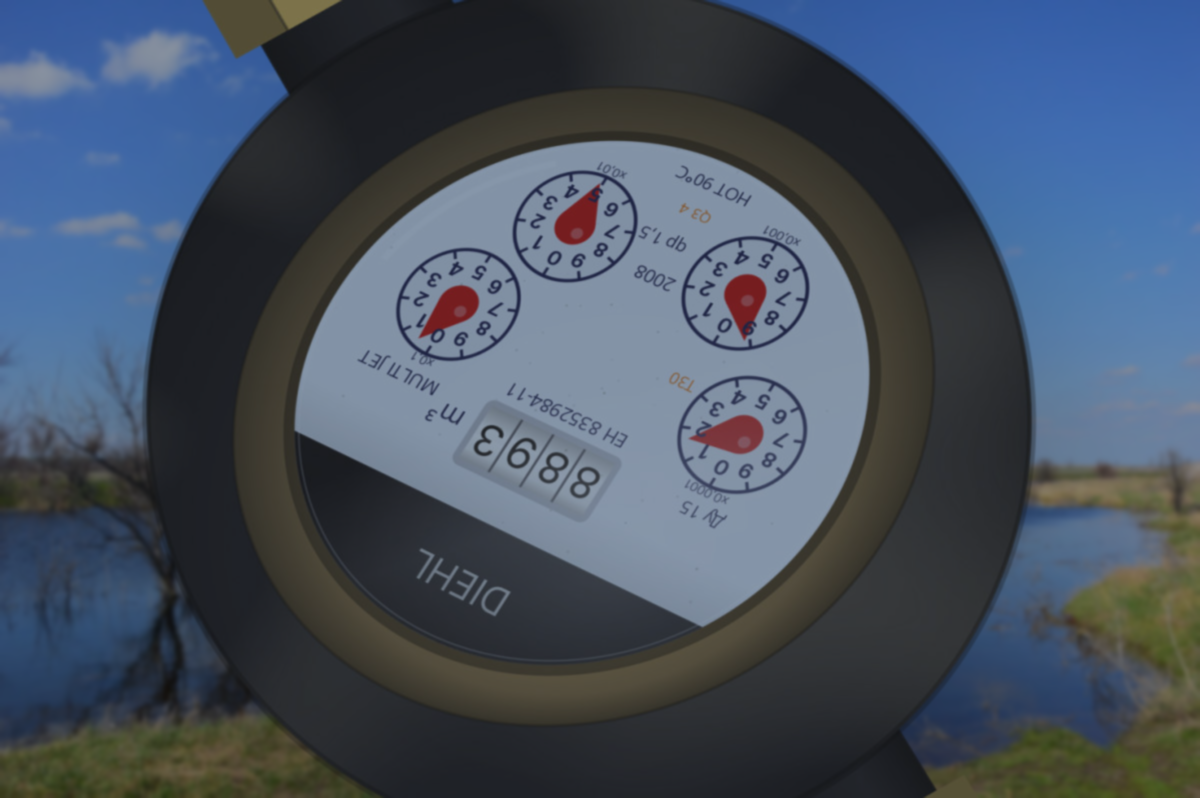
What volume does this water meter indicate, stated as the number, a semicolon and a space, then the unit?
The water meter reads 8893.0491; m³
